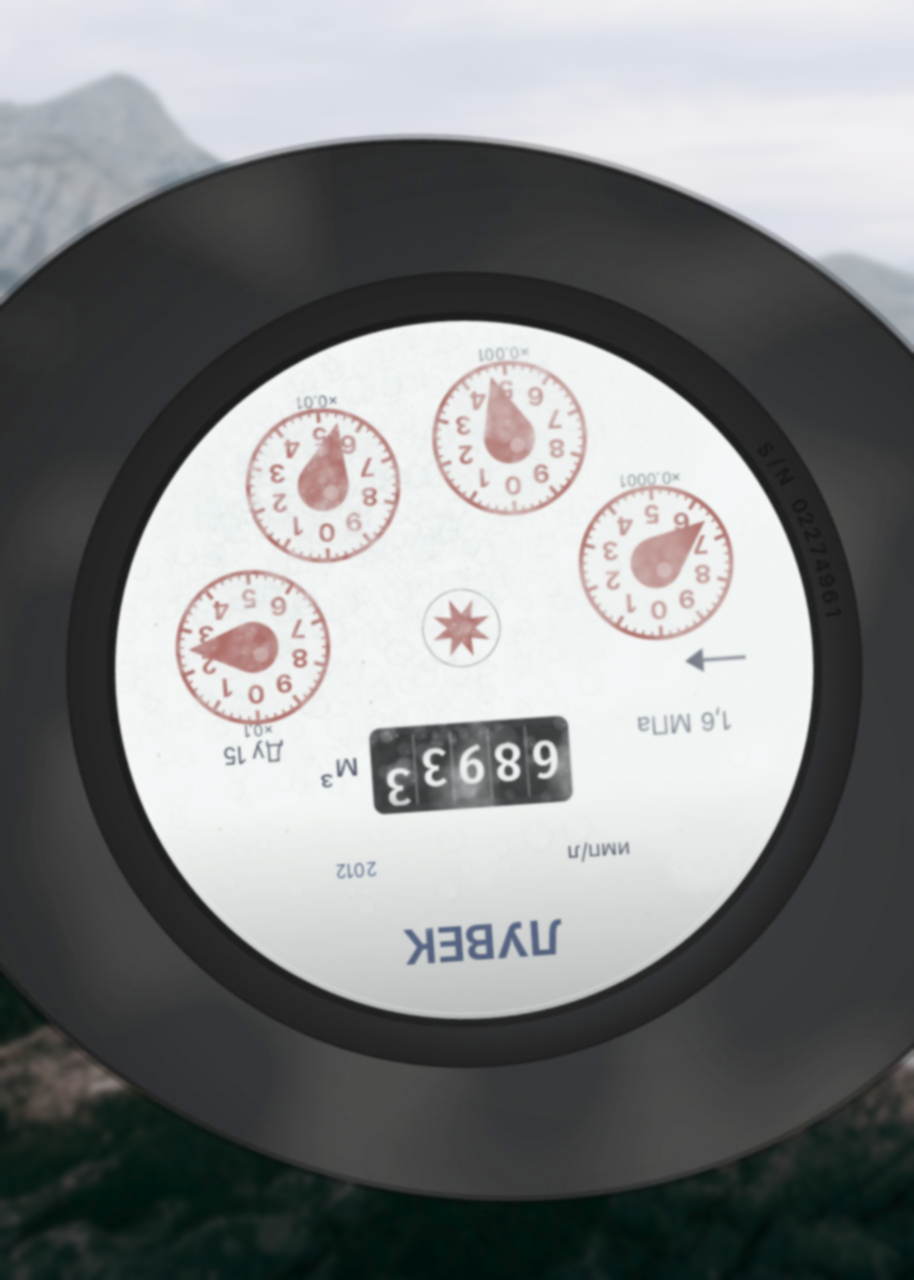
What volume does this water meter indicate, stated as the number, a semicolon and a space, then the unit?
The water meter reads 68933.2546; m³
